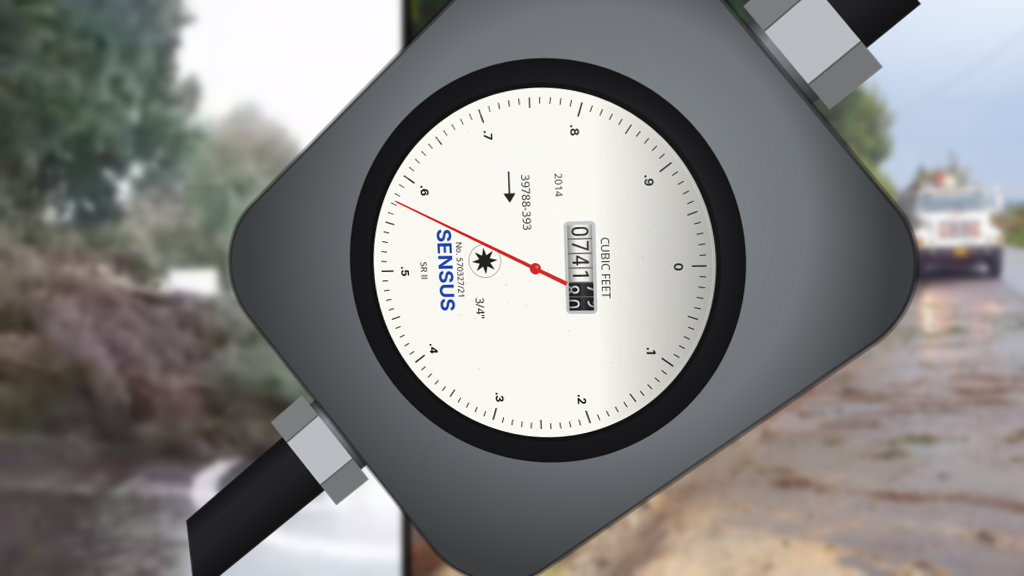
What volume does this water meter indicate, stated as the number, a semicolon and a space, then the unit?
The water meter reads 74179.57; ft³
